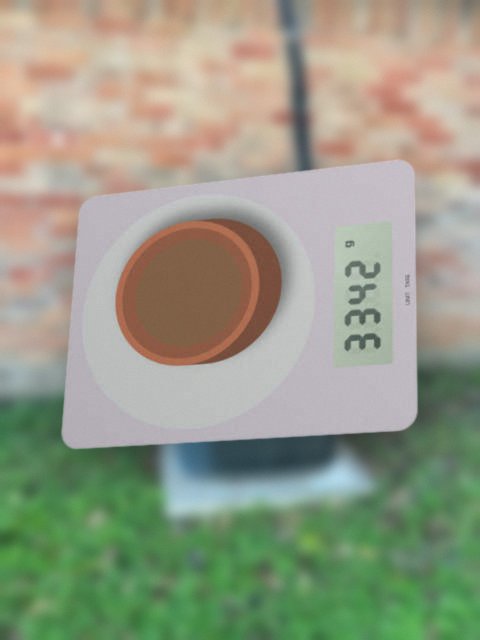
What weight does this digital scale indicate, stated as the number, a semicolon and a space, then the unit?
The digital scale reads 3342; g
